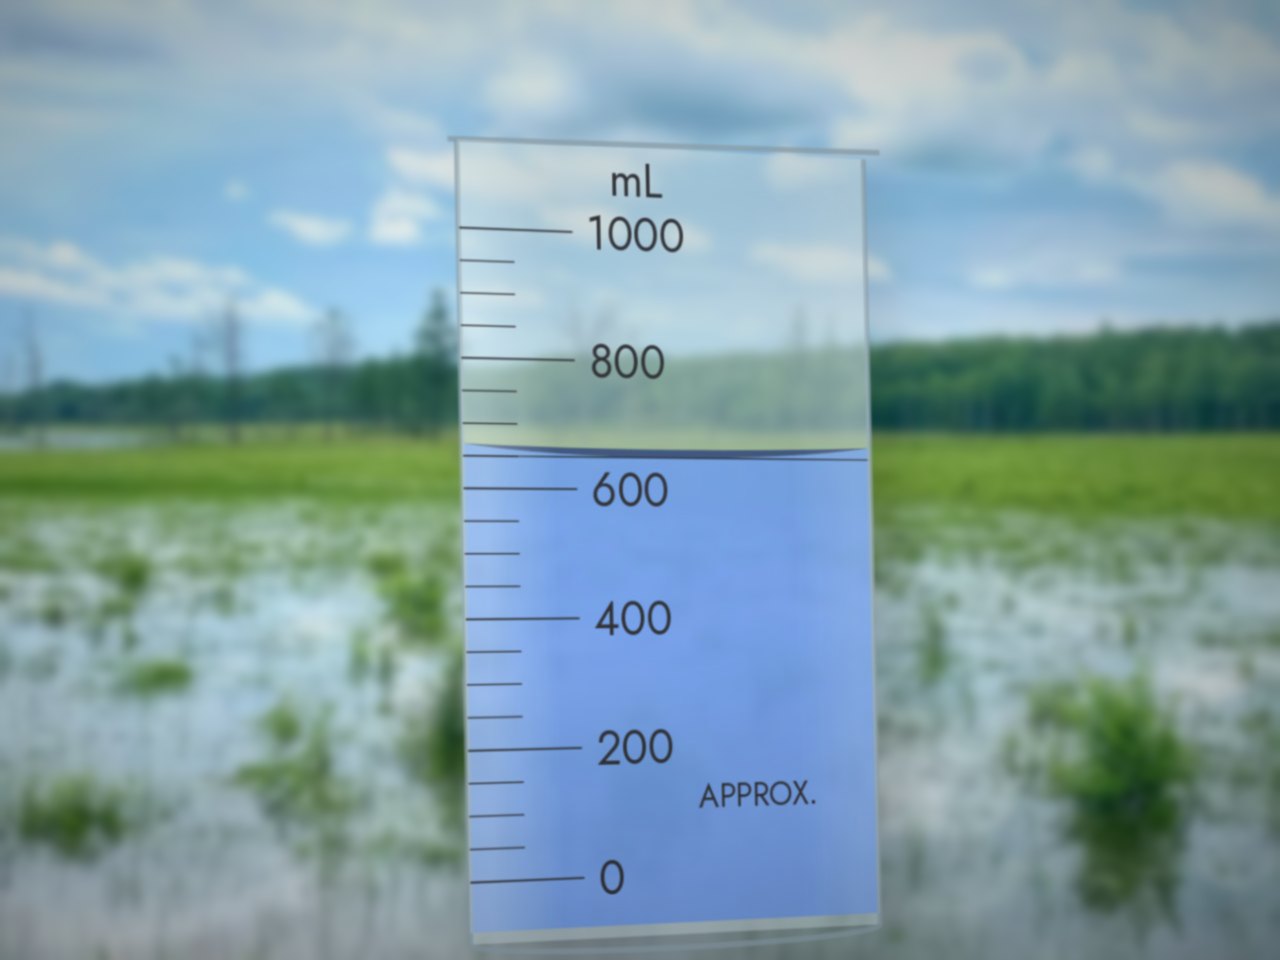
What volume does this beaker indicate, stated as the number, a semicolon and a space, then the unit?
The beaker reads 650; mL
